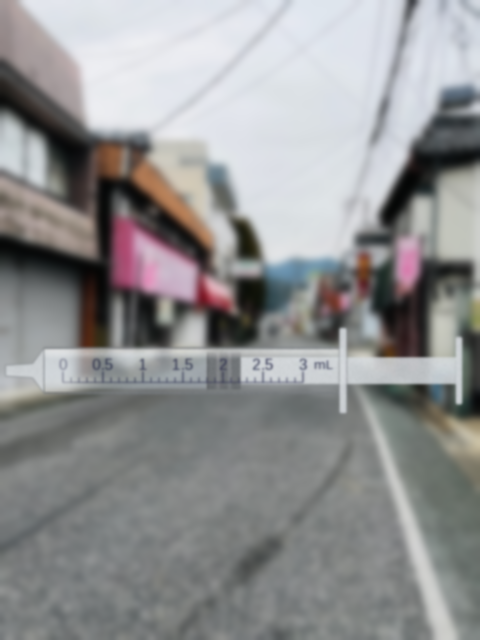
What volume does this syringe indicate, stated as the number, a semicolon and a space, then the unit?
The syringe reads 1.8; mL
